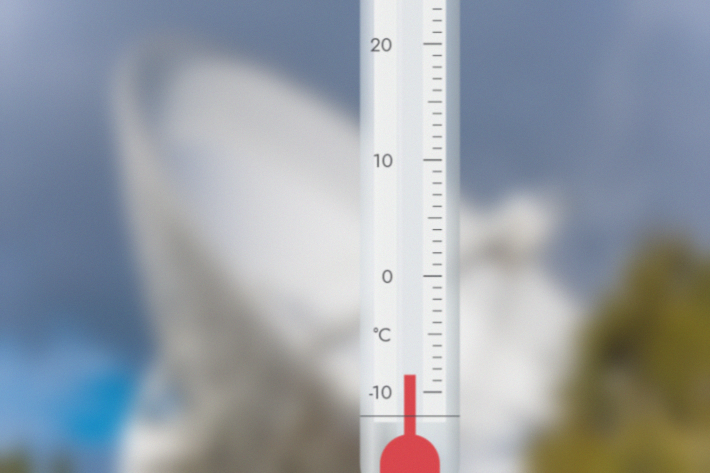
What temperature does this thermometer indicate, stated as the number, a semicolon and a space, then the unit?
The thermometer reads -8.5; °C
